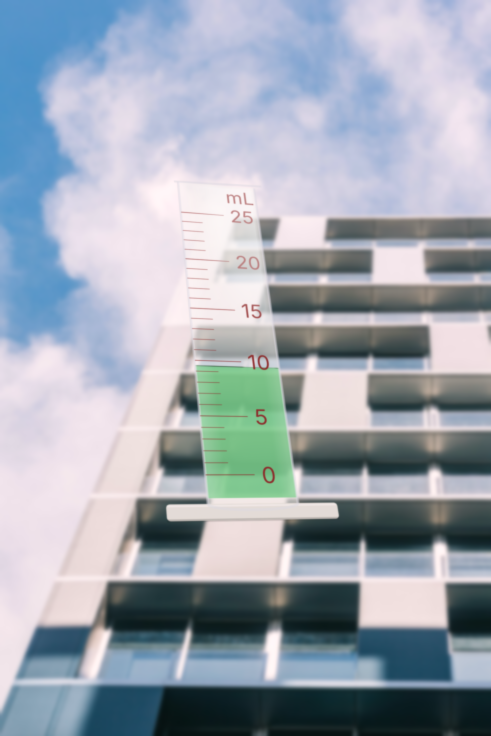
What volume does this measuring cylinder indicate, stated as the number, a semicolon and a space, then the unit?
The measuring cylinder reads 9.5; mL
